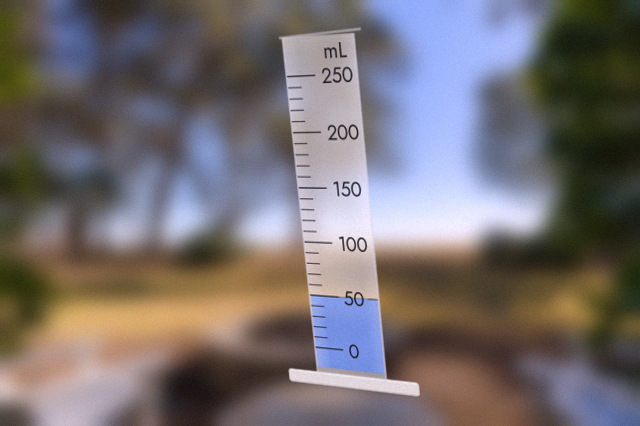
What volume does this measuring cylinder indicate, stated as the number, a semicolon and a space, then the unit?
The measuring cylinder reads 50; mL
